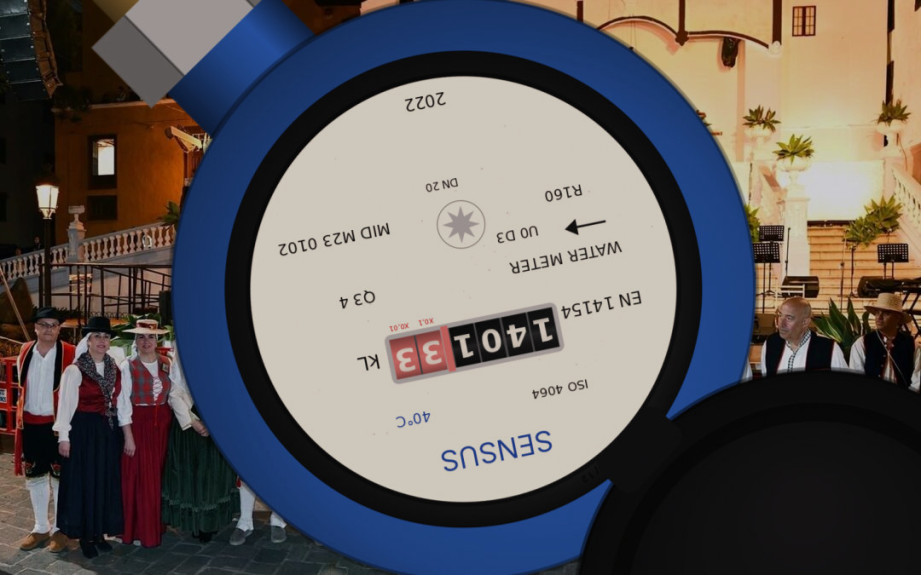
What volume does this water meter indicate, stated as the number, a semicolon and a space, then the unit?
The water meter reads 1401.33; kL
